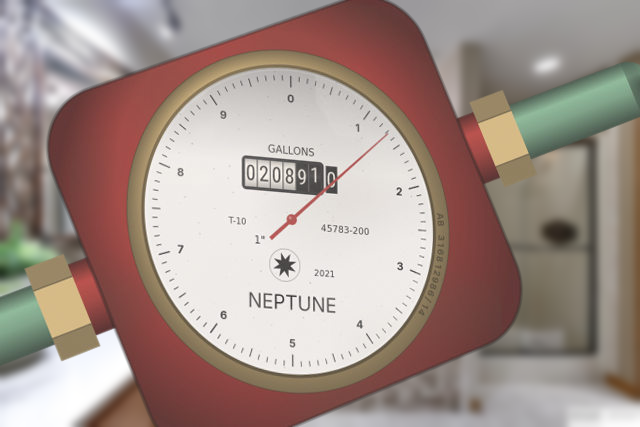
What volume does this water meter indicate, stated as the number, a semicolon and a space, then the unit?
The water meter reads 208911.3; gal
